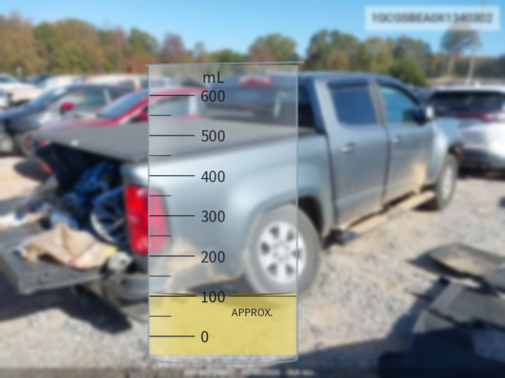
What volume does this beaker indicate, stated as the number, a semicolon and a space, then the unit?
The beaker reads 100; mL
